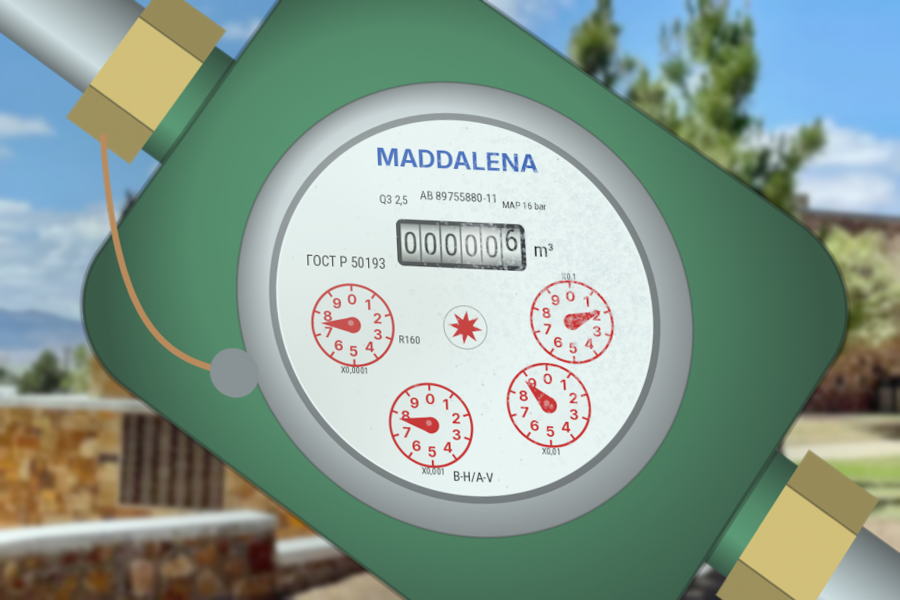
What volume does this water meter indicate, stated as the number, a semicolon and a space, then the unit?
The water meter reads 6.1877; m³
